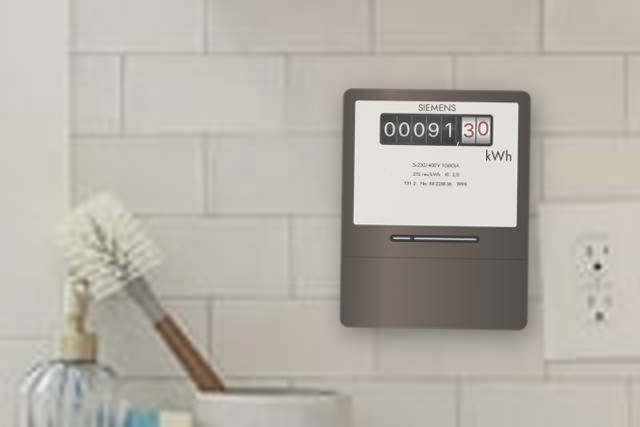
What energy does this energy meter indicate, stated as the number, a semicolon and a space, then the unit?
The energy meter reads 91.30; kWh
